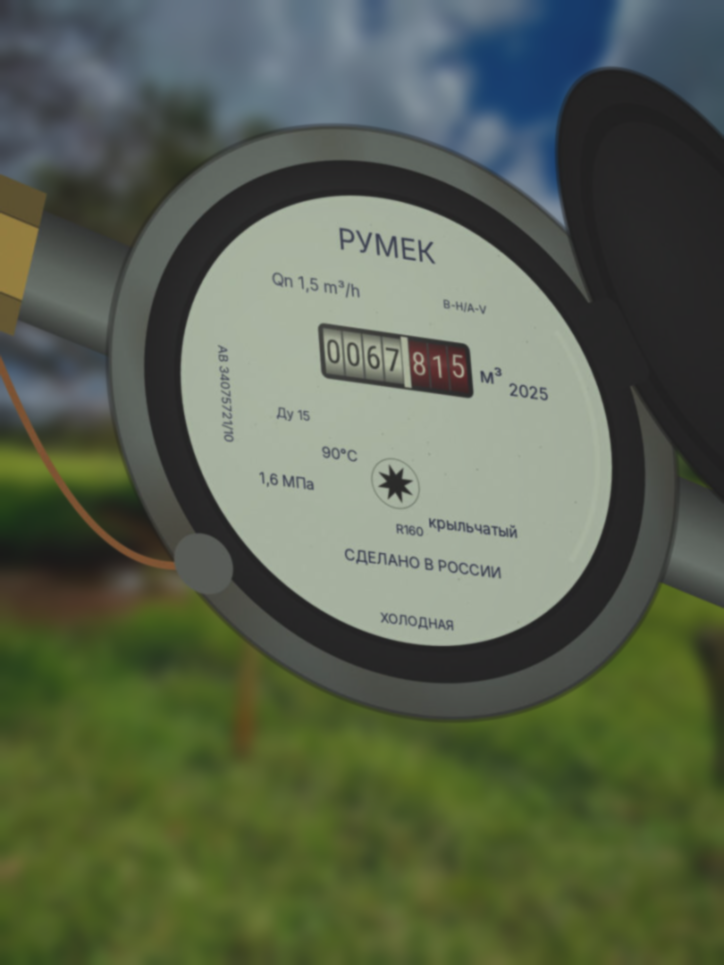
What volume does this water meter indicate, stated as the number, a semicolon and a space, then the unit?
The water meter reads 67.815; m³
